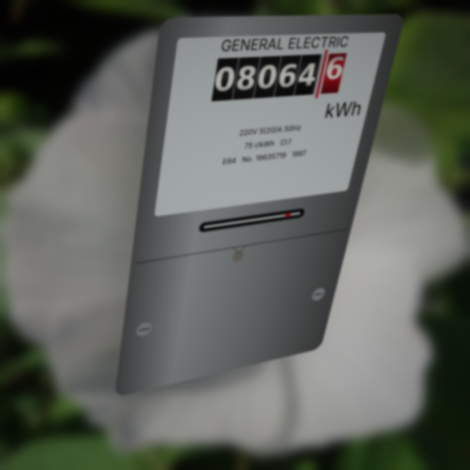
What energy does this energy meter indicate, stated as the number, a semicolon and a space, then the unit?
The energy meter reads 8064.6; kWh
